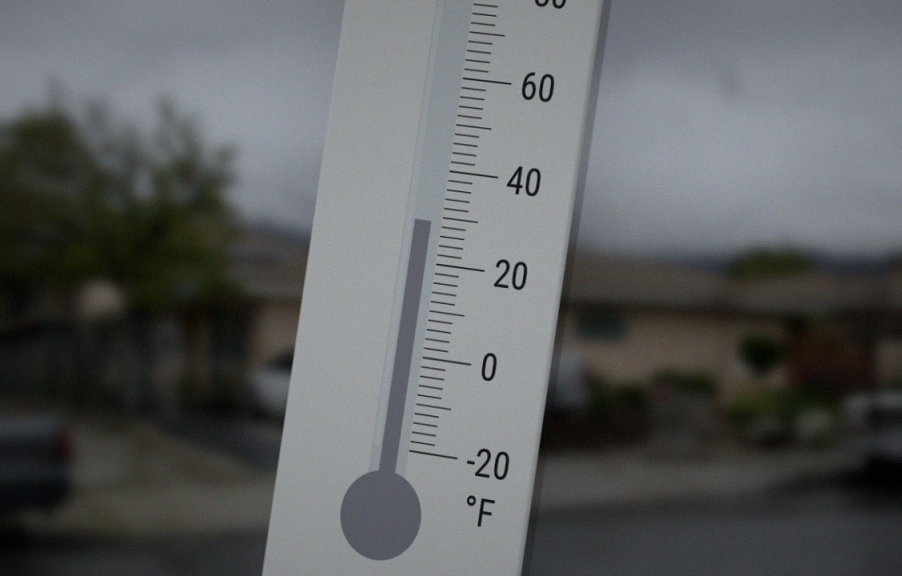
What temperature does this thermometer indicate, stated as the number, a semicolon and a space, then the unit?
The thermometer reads 29; °F
